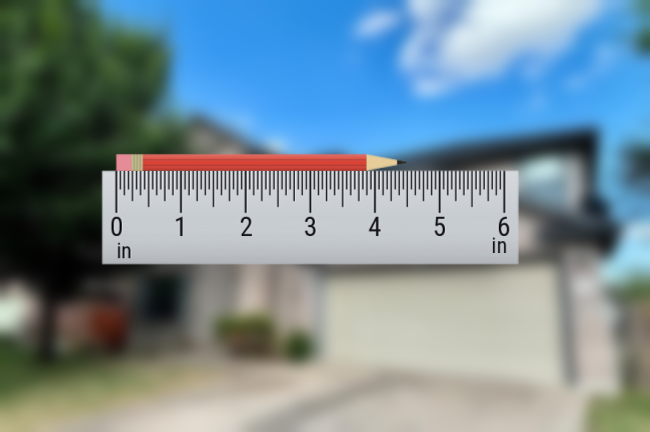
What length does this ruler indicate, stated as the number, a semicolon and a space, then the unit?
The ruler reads 4.5; in
